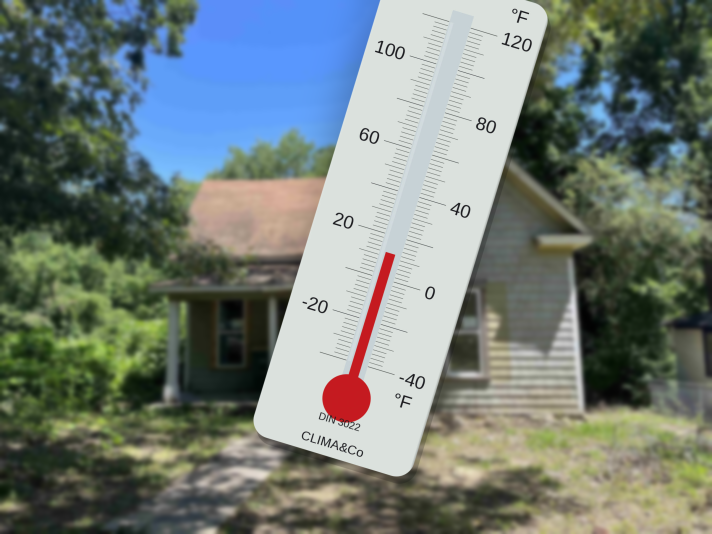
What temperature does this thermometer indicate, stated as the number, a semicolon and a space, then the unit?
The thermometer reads 12; °F
